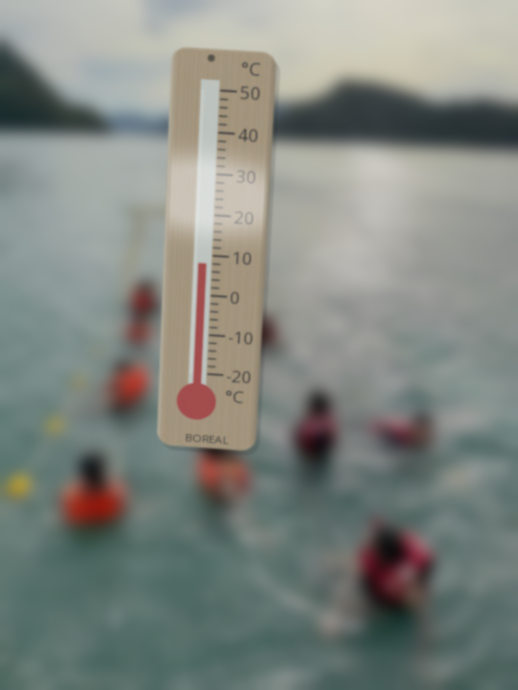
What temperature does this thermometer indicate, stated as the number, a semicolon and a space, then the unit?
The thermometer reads 8; °C
